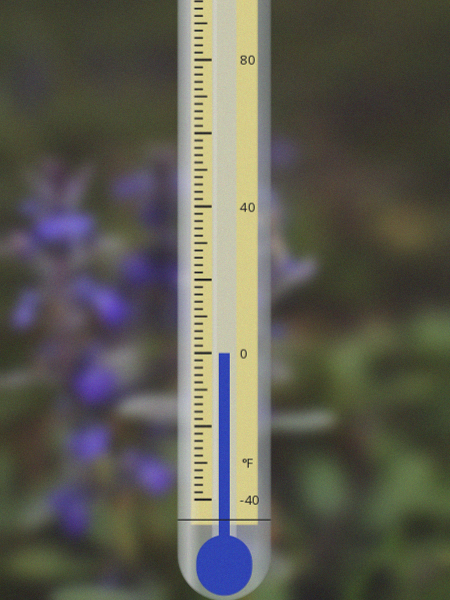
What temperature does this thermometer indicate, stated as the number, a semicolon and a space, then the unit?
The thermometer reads 0; °F
